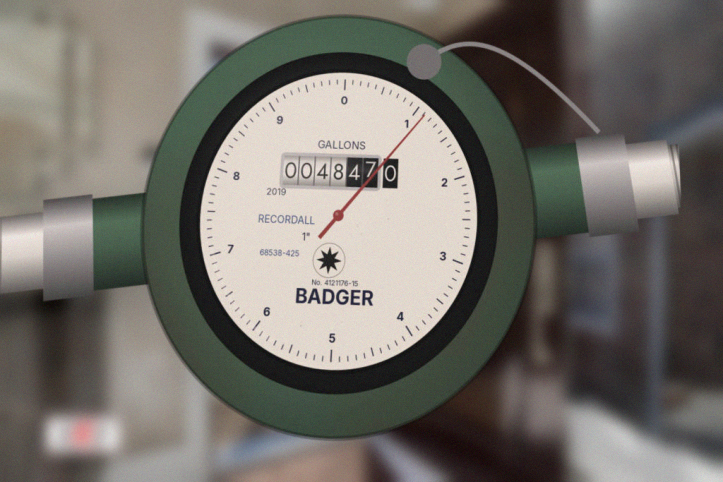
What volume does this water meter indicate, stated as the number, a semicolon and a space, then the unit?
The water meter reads 48471.1; gal
